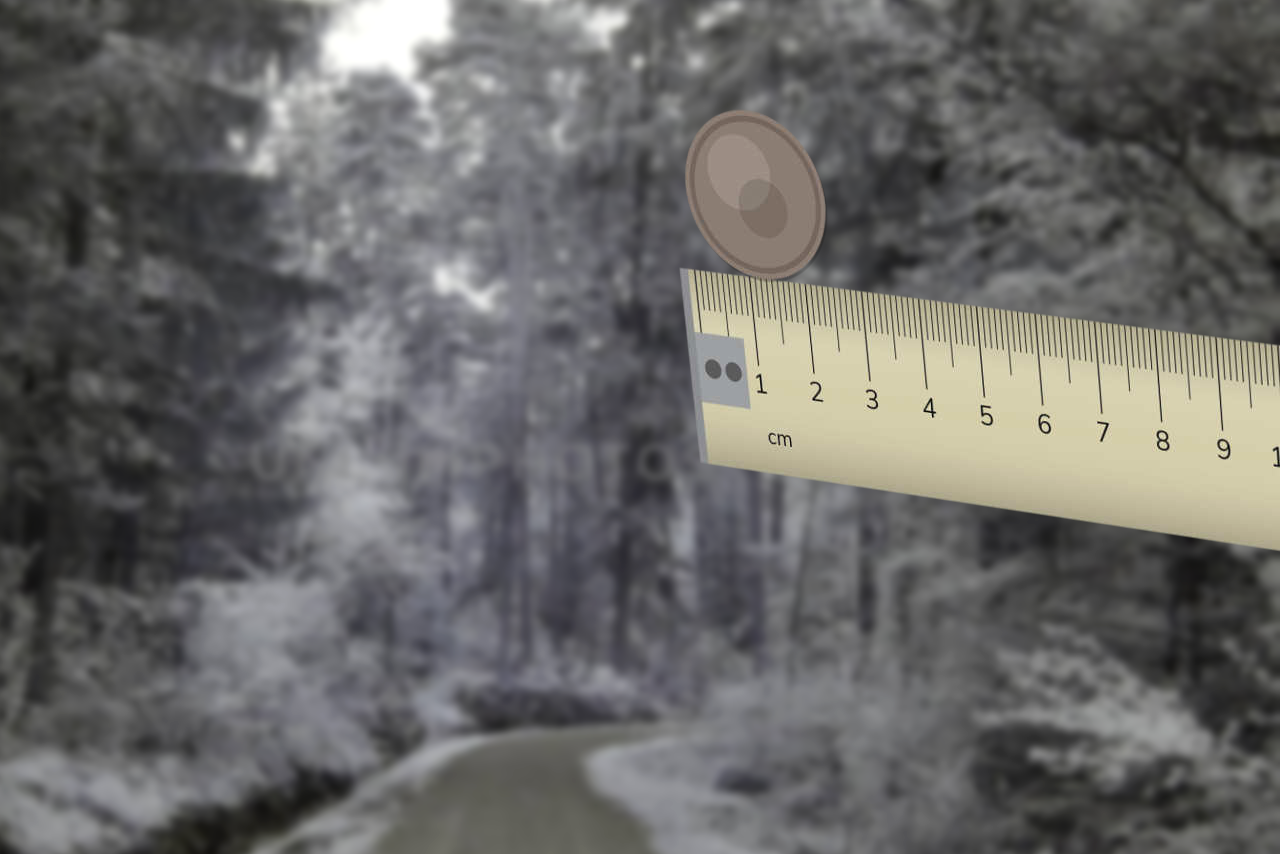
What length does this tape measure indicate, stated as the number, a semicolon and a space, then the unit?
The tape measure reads 2.5; cm
